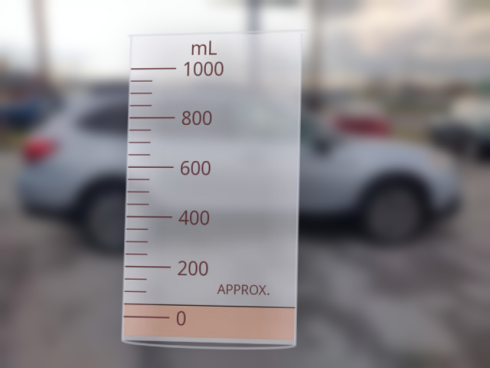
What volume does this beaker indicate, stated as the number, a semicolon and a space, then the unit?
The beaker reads 50; mL
